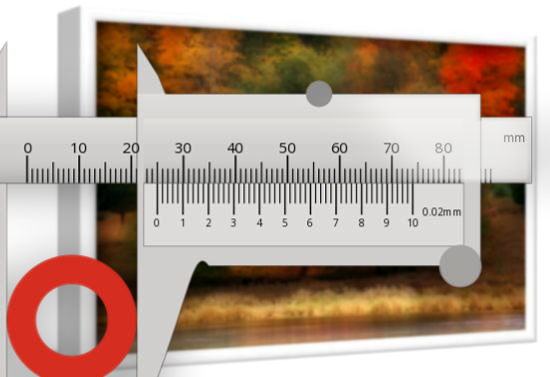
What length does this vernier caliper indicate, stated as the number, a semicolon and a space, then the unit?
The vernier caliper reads 25.0; mm
